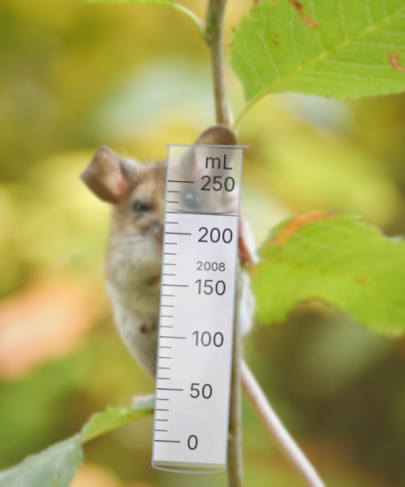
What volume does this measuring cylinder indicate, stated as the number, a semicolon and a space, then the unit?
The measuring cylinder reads 220; mL
